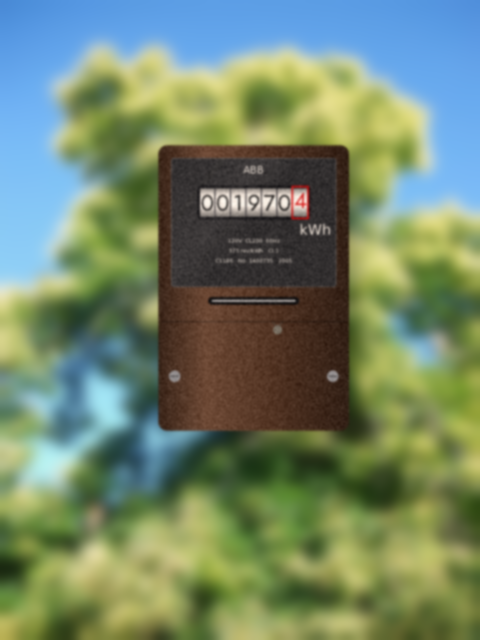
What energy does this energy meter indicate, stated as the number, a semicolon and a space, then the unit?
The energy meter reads 1970.4; kWh
